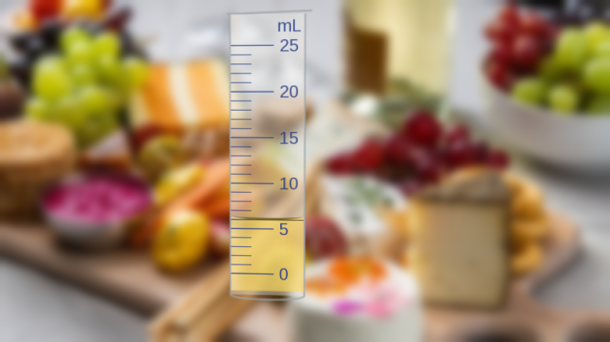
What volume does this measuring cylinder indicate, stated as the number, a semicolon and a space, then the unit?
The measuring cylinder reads 6; mL
